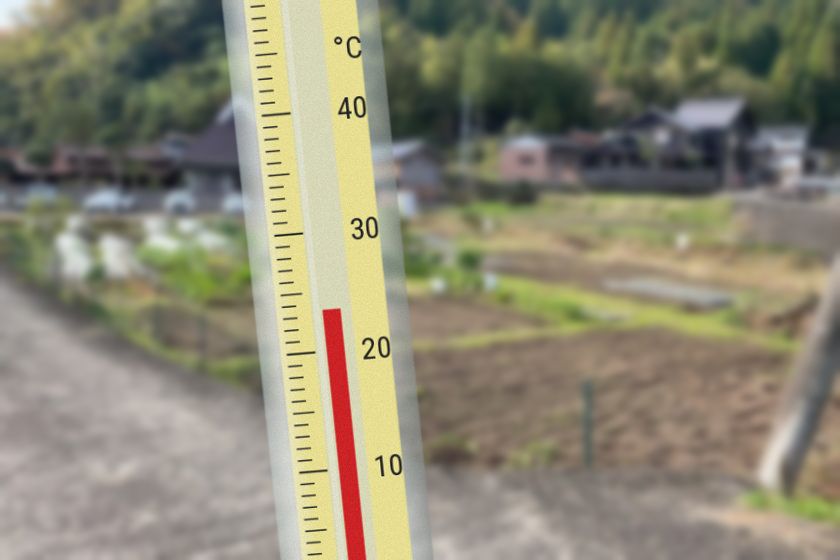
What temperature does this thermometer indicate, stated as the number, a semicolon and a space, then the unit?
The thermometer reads 23.5; °C
